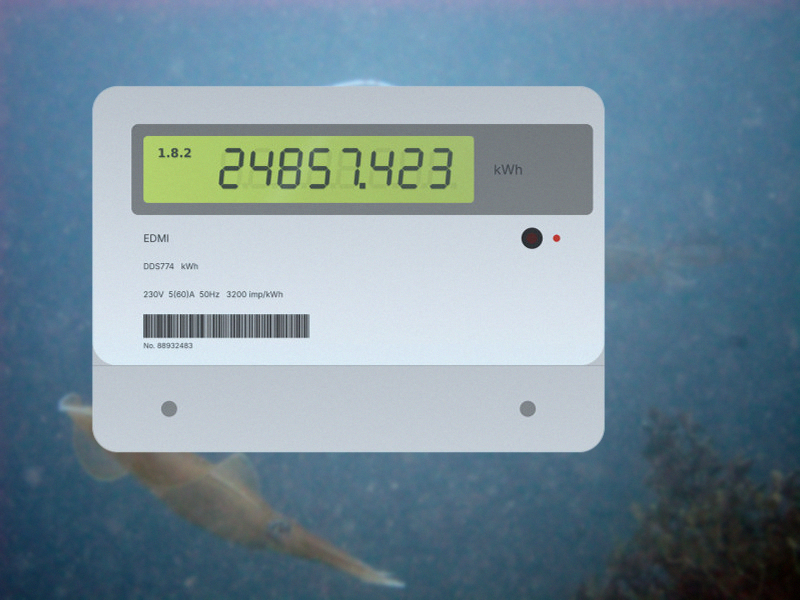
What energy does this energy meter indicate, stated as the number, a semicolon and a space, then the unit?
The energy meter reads 24857.423; kWh
